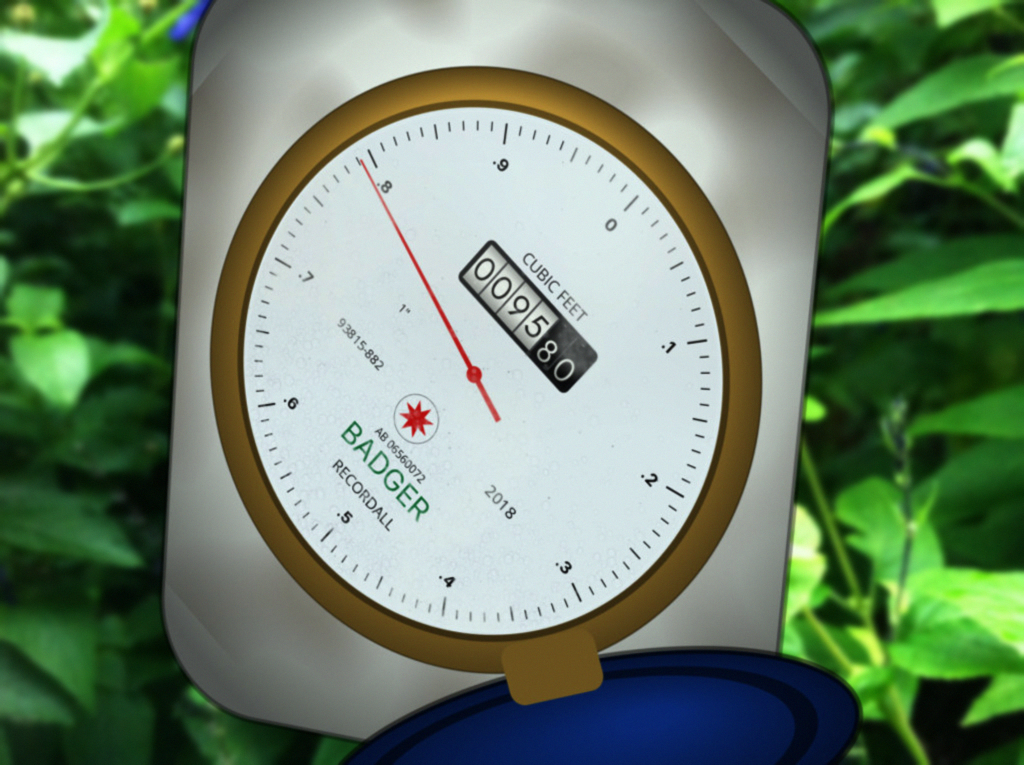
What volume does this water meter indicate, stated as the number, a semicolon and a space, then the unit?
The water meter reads 9579.79; ft³
